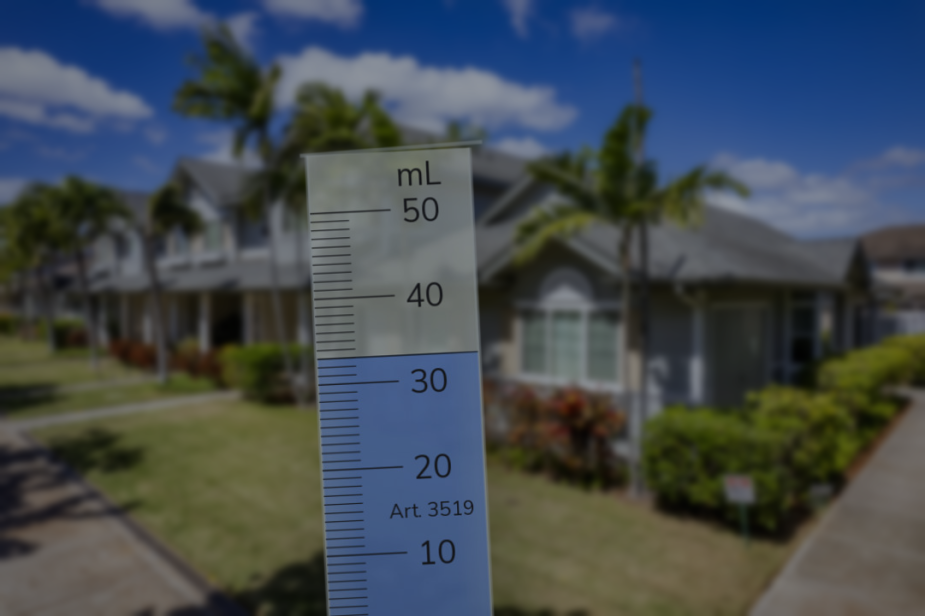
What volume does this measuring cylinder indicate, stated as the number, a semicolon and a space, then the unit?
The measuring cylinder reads 33; mL
